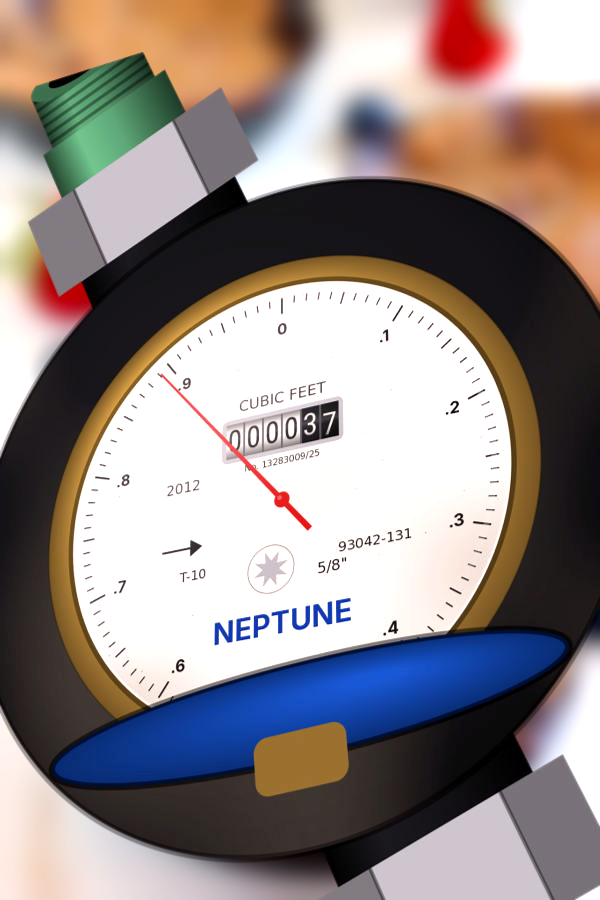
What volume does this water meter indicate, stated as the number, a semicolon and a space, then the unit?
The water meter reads 36.89; ft³
